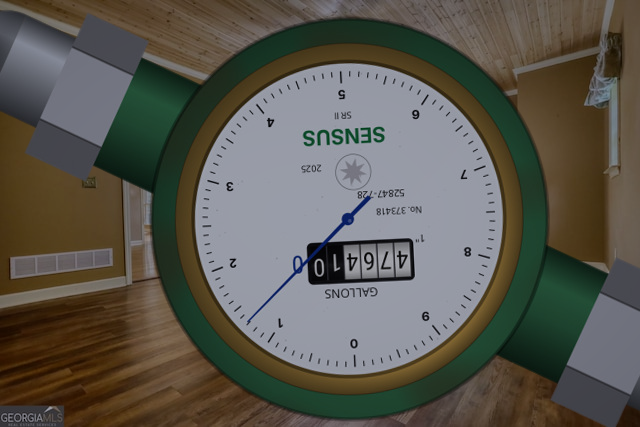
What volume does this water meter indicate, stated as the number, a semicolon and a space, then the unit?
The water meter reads 4764101.3; gal
